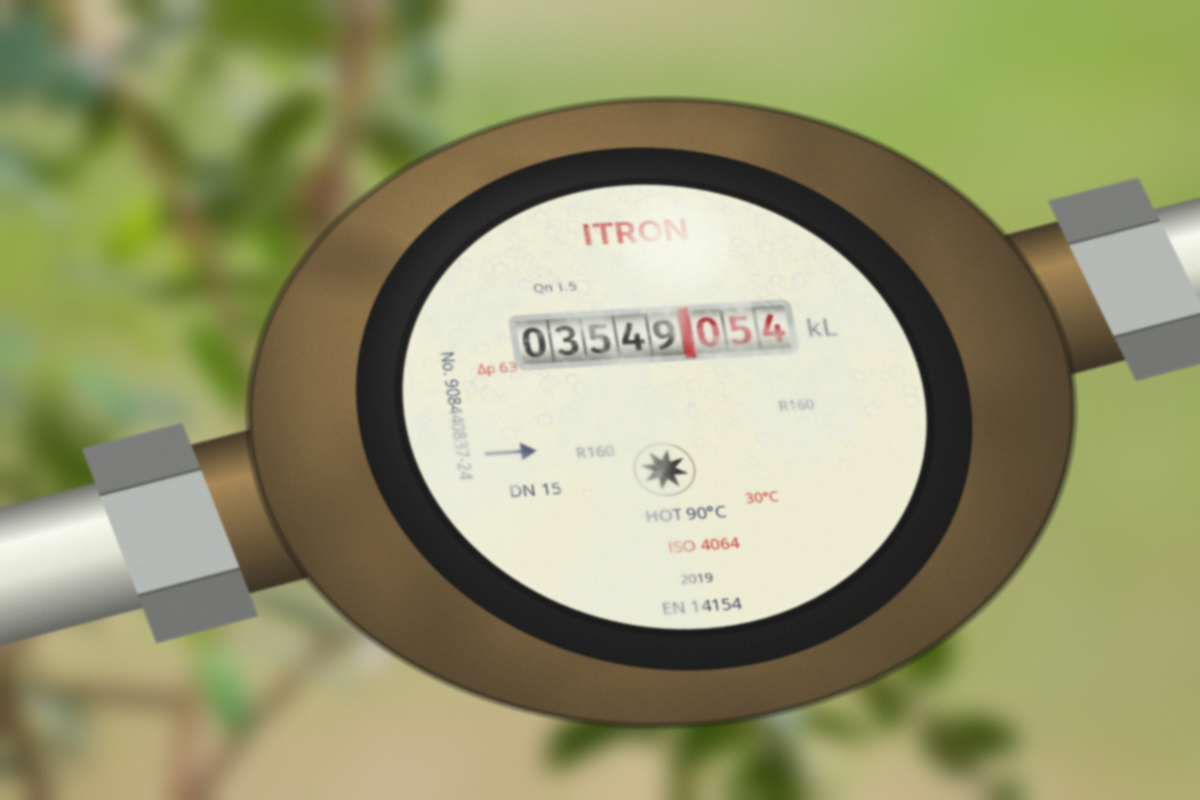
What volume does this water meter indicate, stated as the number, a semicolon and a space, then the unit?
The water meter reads 3549.054; kL
